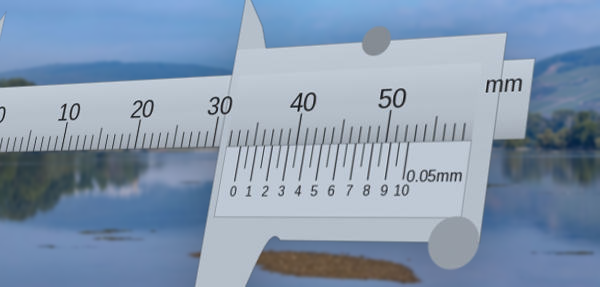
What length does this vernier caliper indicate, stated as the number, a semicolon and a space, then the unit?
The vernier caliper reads 33.4; mm
